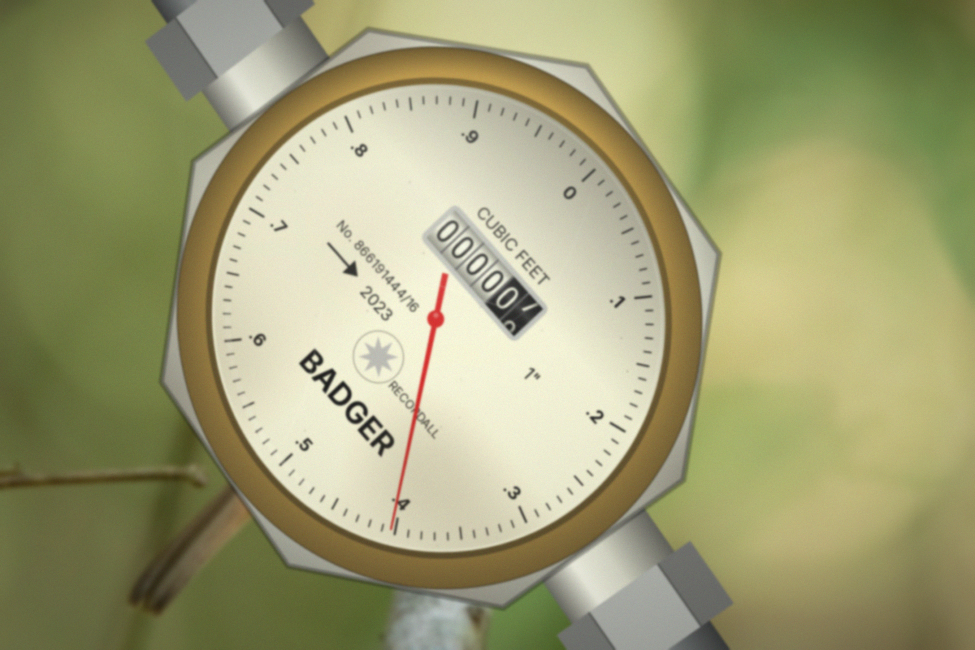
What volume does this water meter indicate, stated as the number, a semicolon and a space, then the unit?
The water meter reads 7.40; ft³
